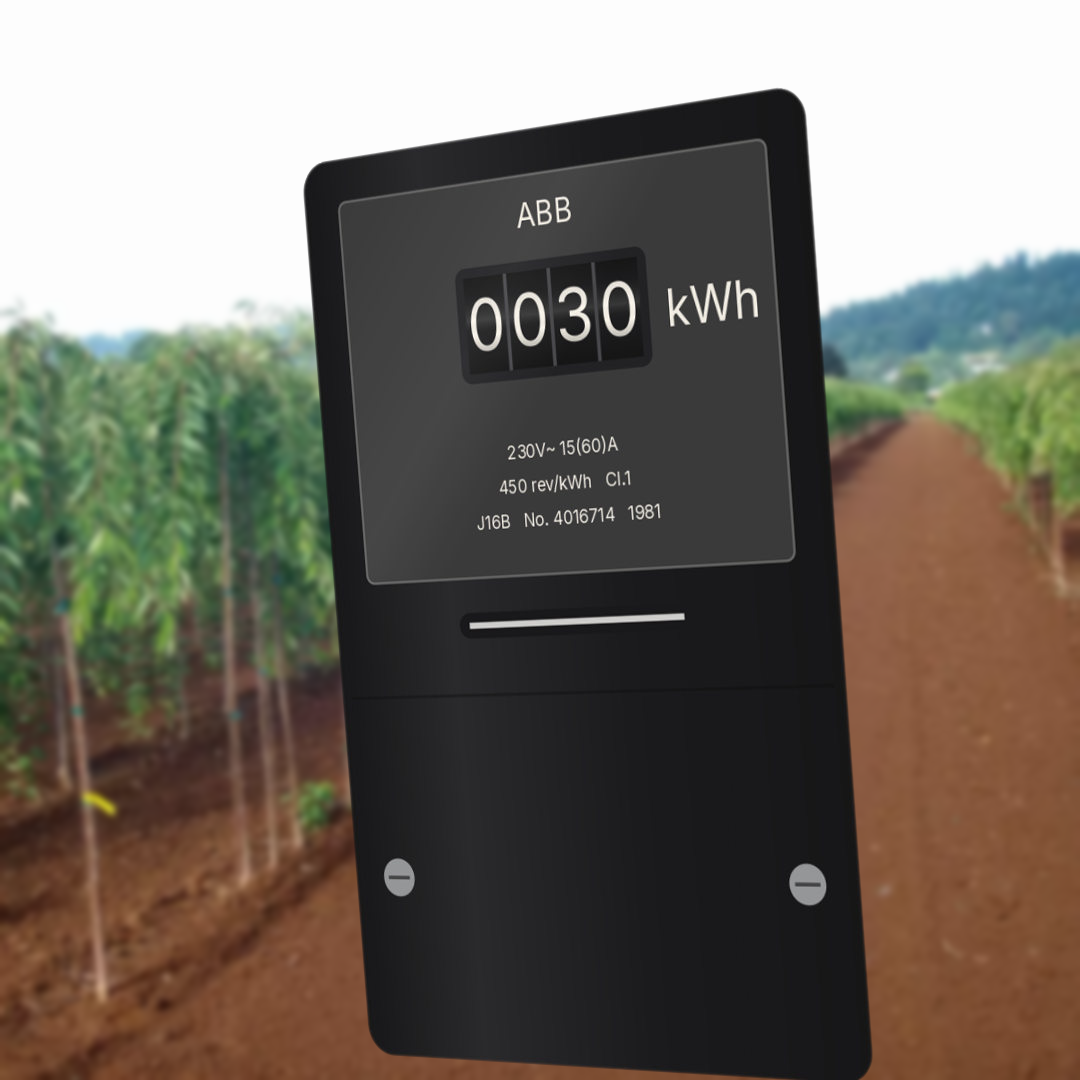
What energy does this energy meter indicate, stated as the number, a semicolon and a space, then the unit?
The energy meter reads 30; kWh
